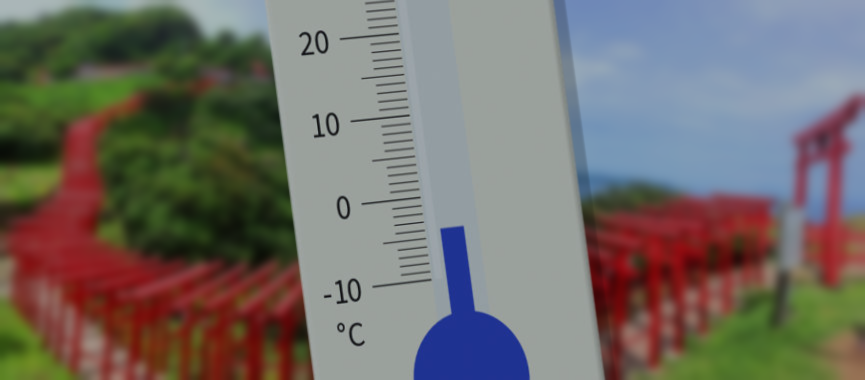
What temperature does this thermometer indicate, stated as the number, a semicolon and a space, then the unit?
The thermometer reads -4; °C
